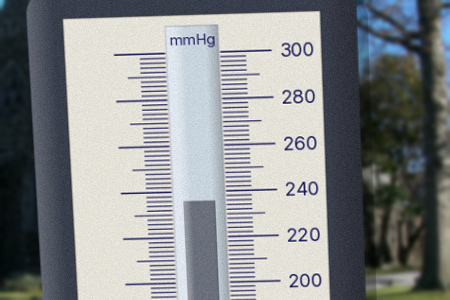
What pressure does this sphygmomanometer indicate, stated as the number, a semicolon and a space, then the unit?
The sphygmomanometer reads 236; mmHg
